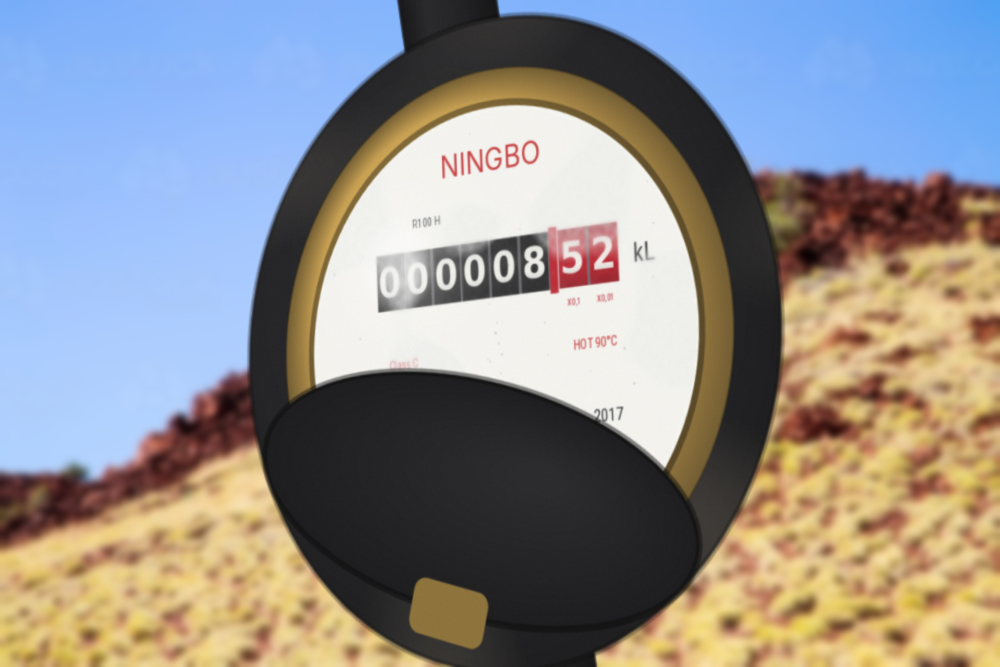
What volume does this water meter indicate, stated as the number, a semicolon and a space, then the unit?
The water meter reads 8.52; kL
